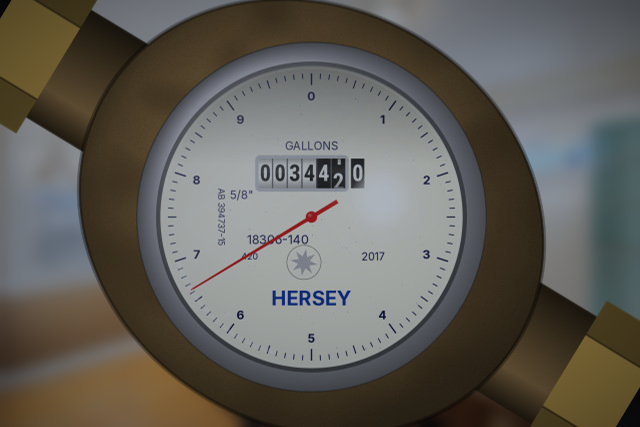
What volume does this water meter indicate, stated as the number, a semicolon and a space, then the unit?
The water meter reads 34416.6; gal
